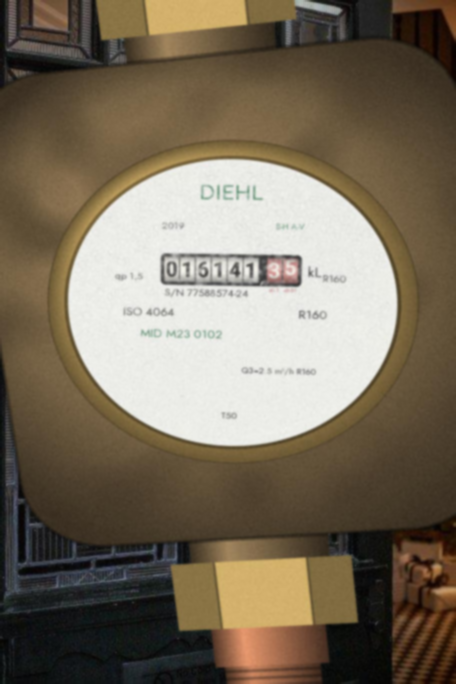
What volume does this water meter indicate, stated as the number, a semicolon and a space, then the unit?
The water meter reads 16141.35; kL
